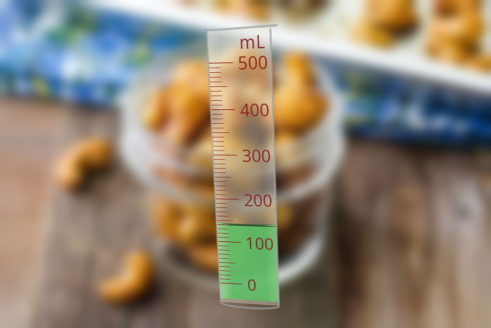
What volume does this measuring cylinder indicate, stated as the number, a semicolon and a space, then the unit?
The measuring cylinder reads 140; mL
